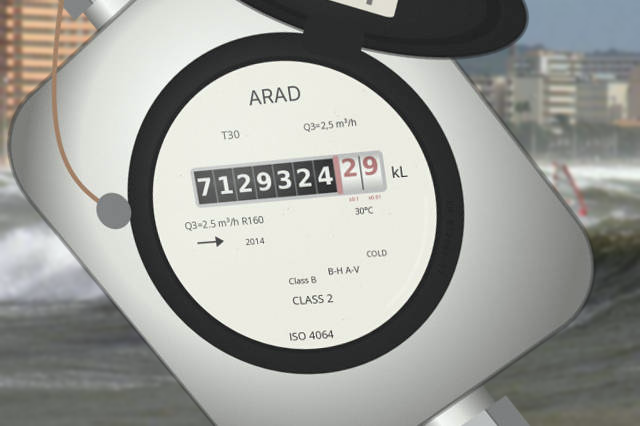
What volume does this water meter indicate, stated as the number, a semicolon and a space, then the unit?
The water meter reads 7129324.29; kL
